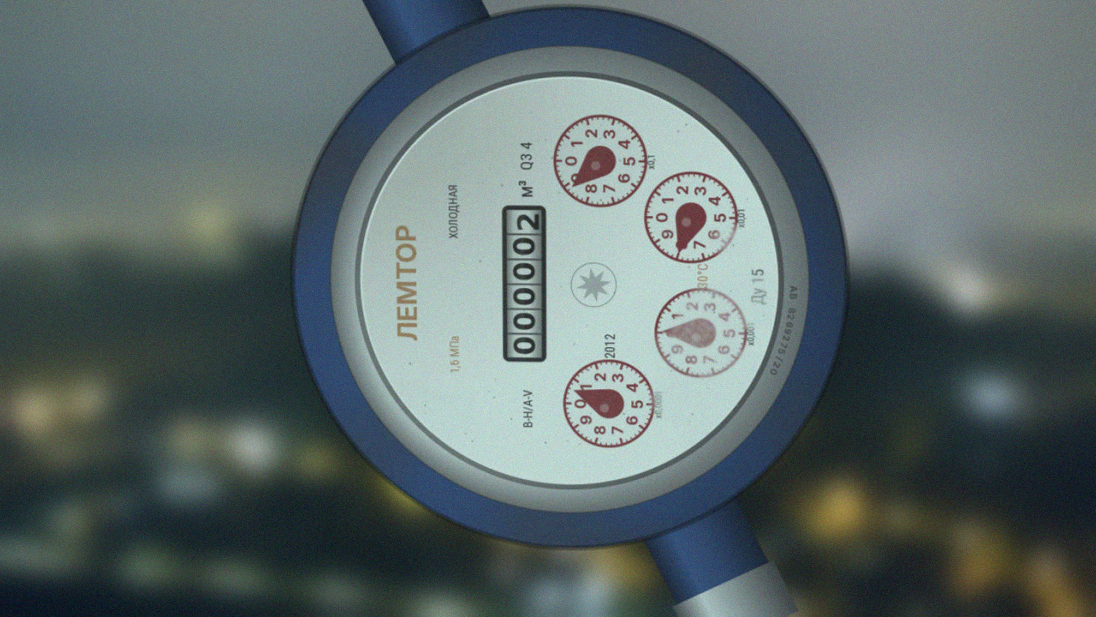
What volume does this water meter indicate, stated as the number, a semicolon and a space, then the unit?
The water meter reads 1.8800; m³
